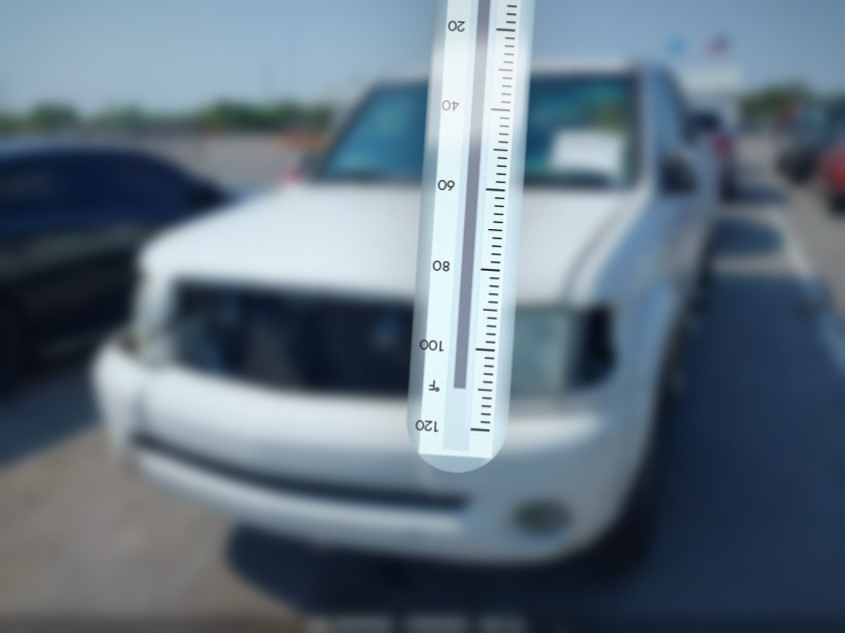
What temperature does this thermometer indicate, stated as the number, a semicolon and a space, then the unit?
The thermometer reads 110; °F
